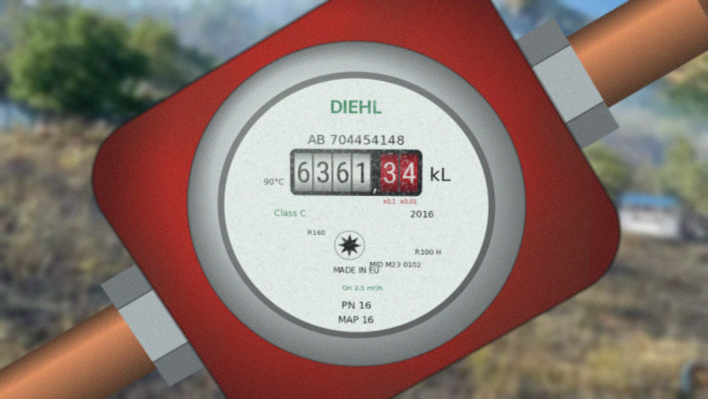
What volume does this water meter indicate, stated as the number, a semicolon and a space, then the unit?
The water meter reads 6361.34; kL
